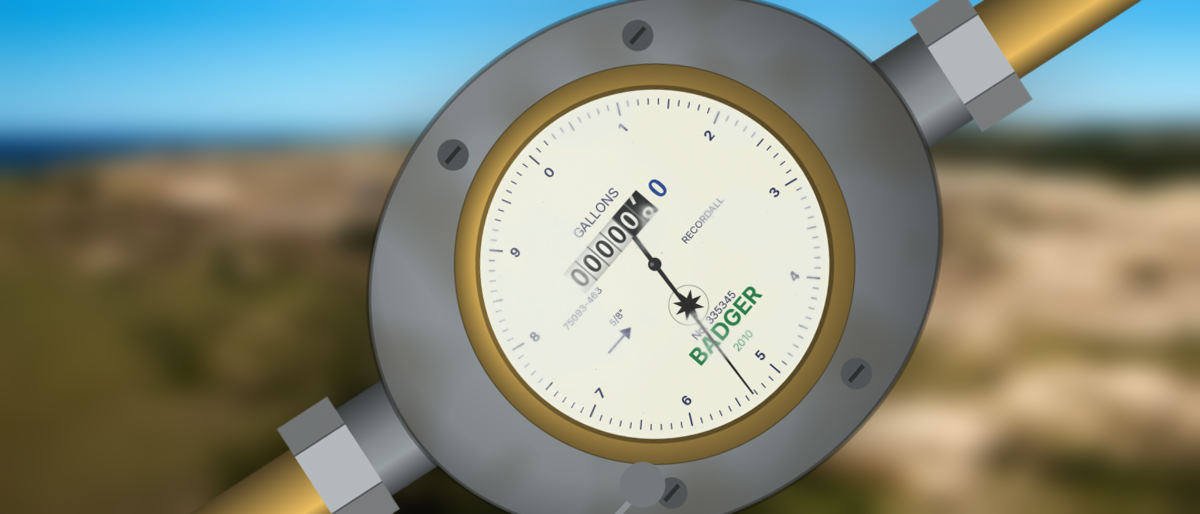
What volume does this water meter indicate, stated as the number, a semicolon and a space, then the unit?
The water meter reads 75.3; gal
